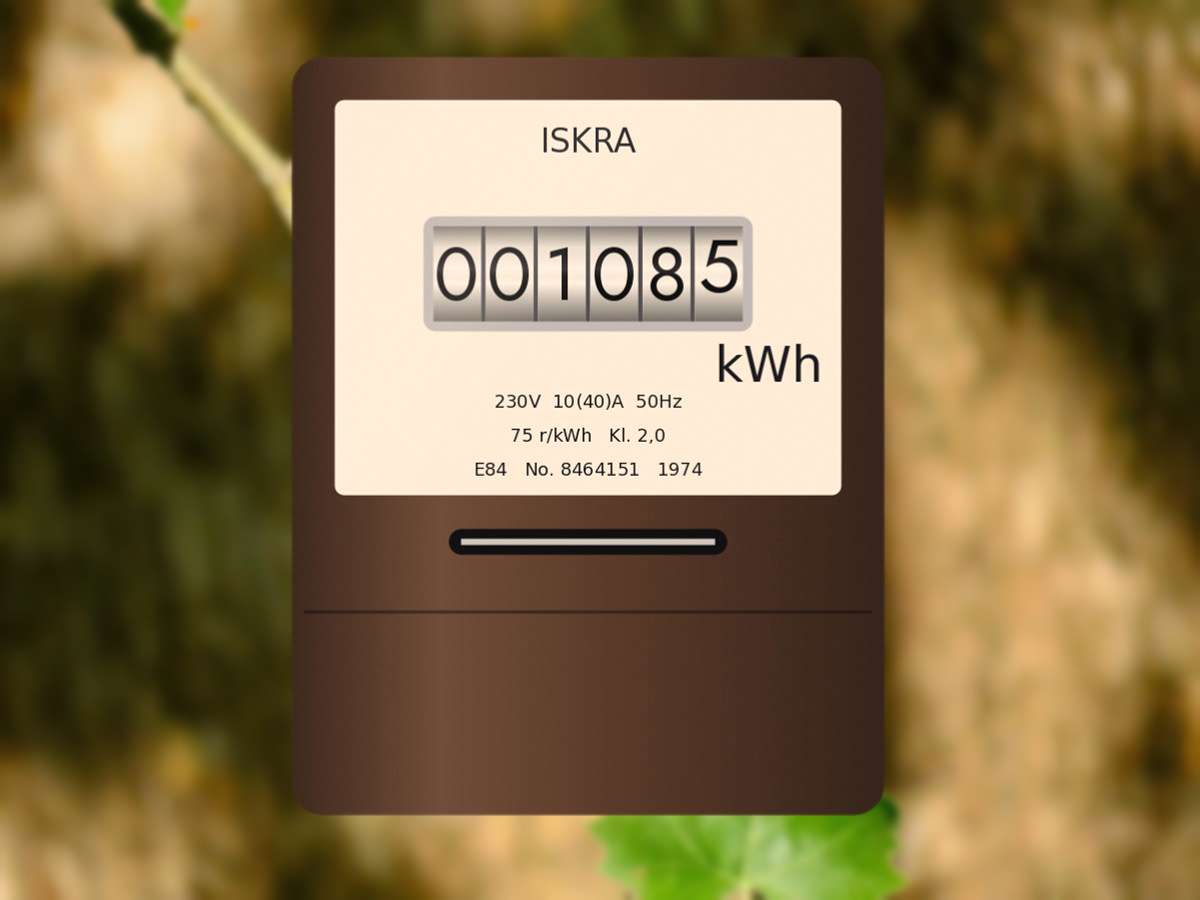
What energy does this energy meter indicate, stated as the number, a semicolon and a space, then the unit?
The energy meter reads 1085; kWh
